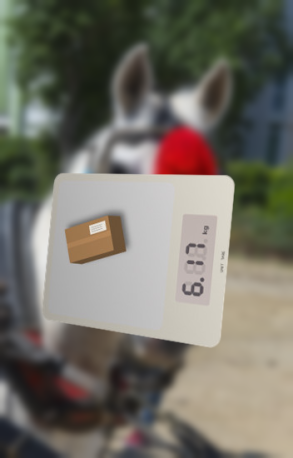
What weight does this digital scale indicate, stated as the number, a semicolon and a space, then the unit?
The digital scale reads 6.17; kg
